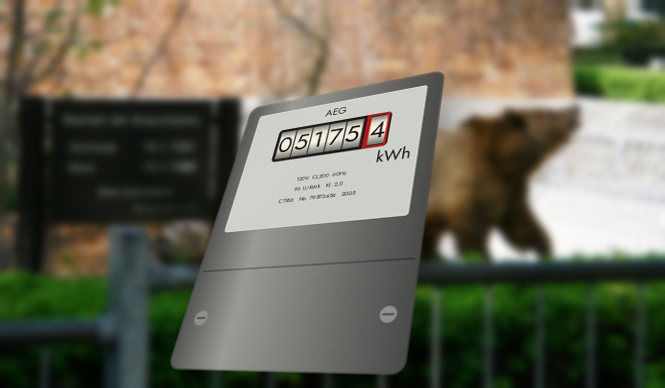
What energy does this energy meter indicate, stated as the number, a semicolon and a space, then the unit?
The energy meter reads 5175.4; kWh
